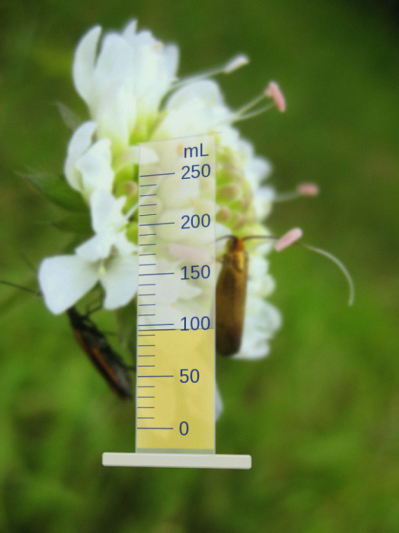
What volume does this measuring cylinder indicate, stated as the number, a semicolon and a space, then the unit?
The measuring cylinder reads 95; mL
